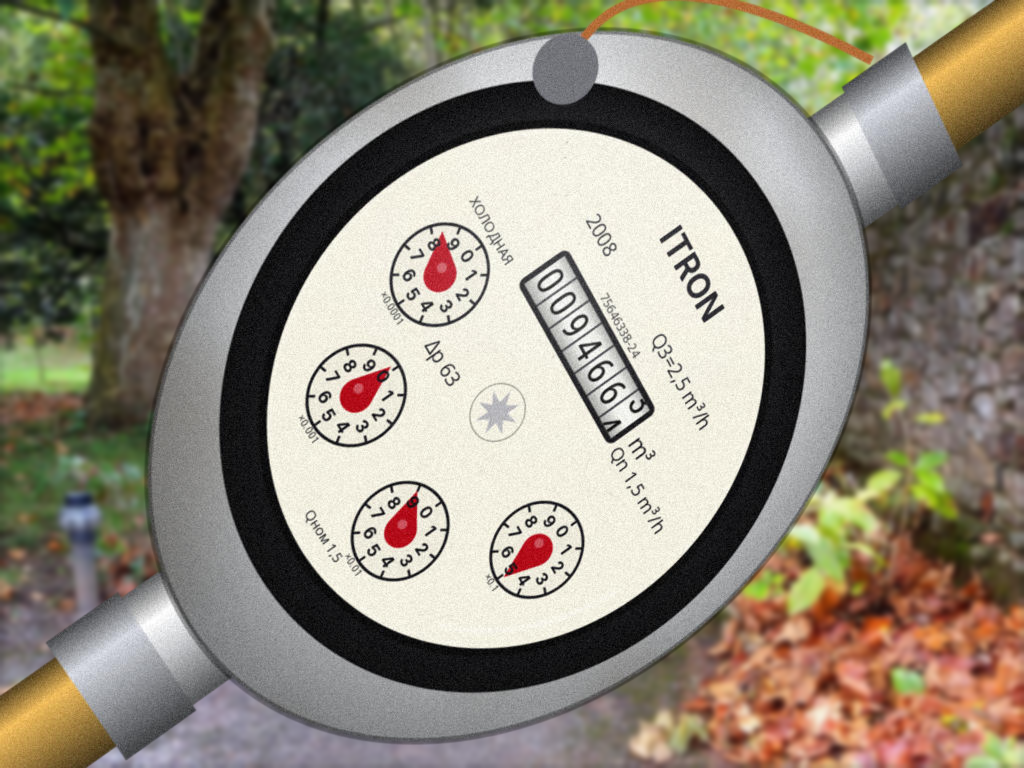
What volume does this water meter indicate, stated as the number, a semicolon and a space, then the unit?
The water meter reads 94663.4898; m³
